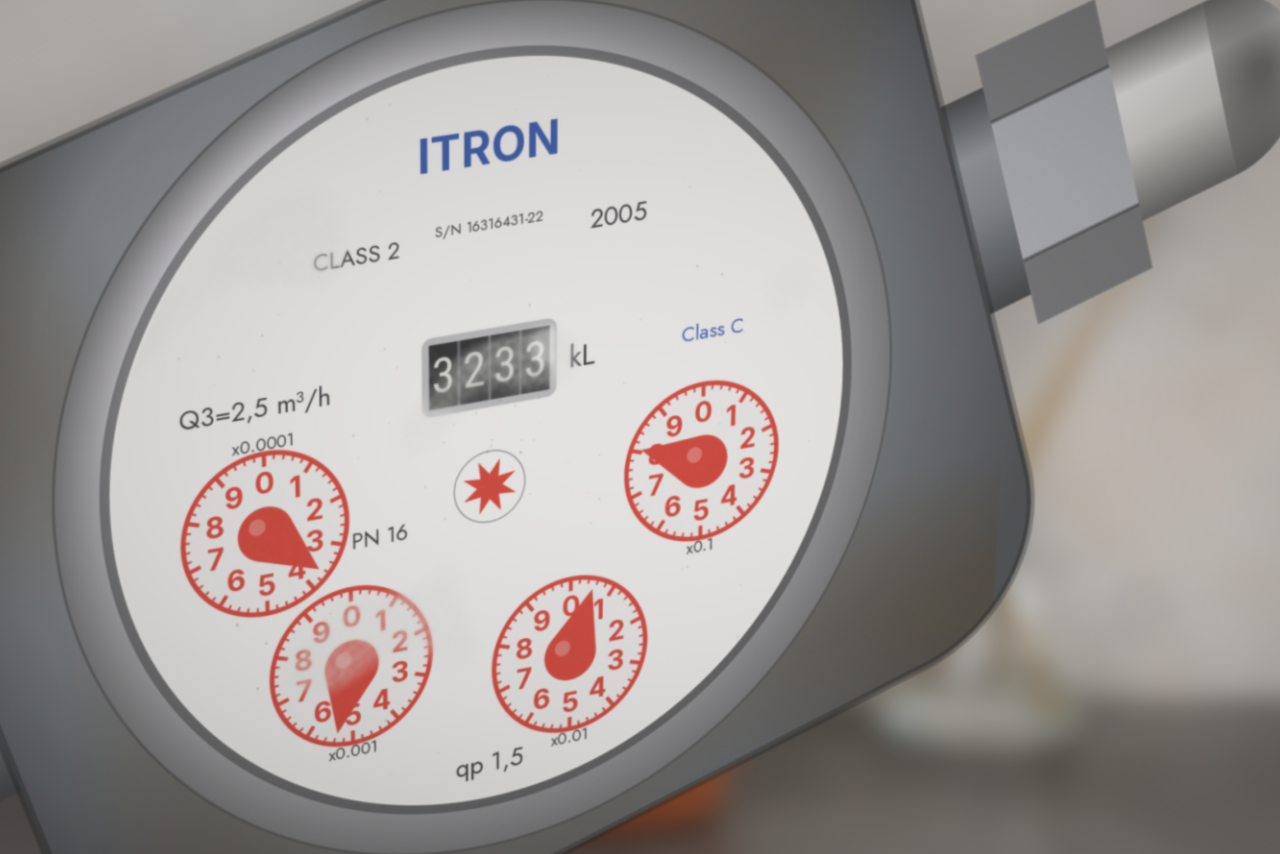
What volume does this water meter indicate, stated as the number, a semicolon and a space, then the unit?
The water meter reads 3233.8053; kL
